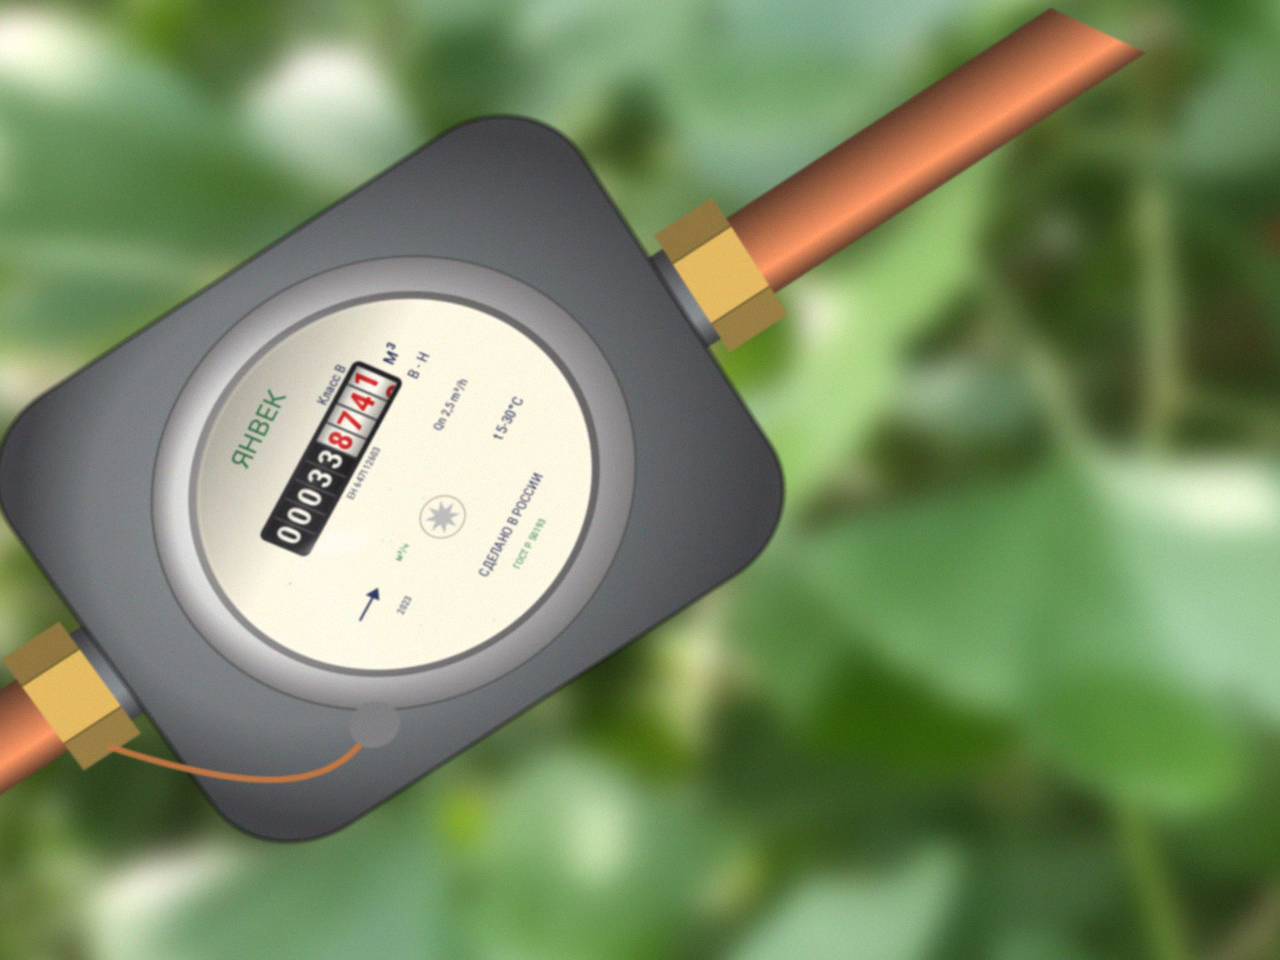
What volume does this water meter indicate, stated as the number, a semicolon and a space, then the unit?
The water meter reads 33.8741; m³
